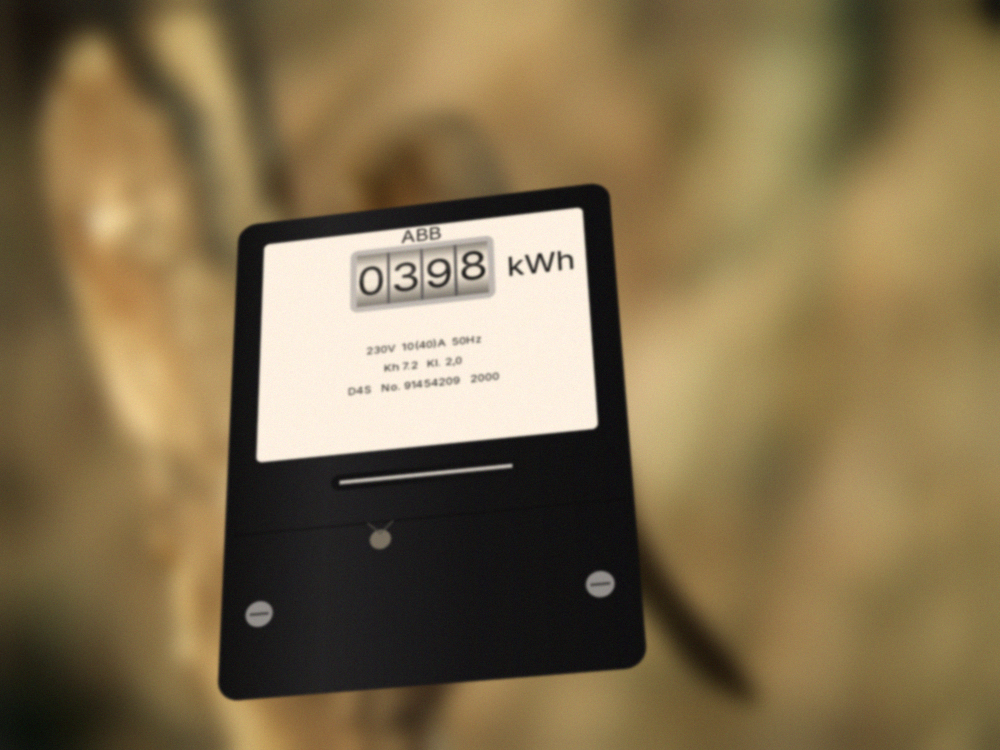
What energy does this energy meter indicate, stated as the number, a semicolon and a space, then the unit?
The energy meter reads 398; kWh
